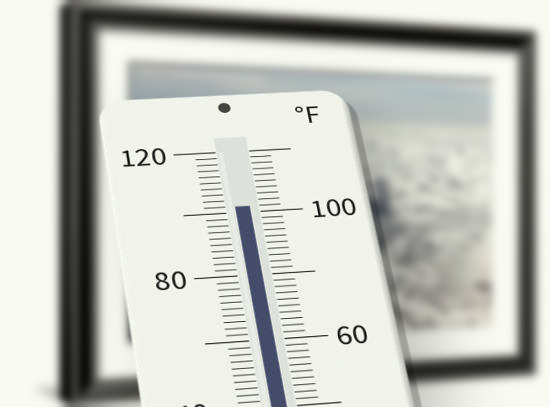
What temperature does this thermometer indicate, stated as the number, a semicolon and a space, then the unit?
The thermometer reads 102; °F
